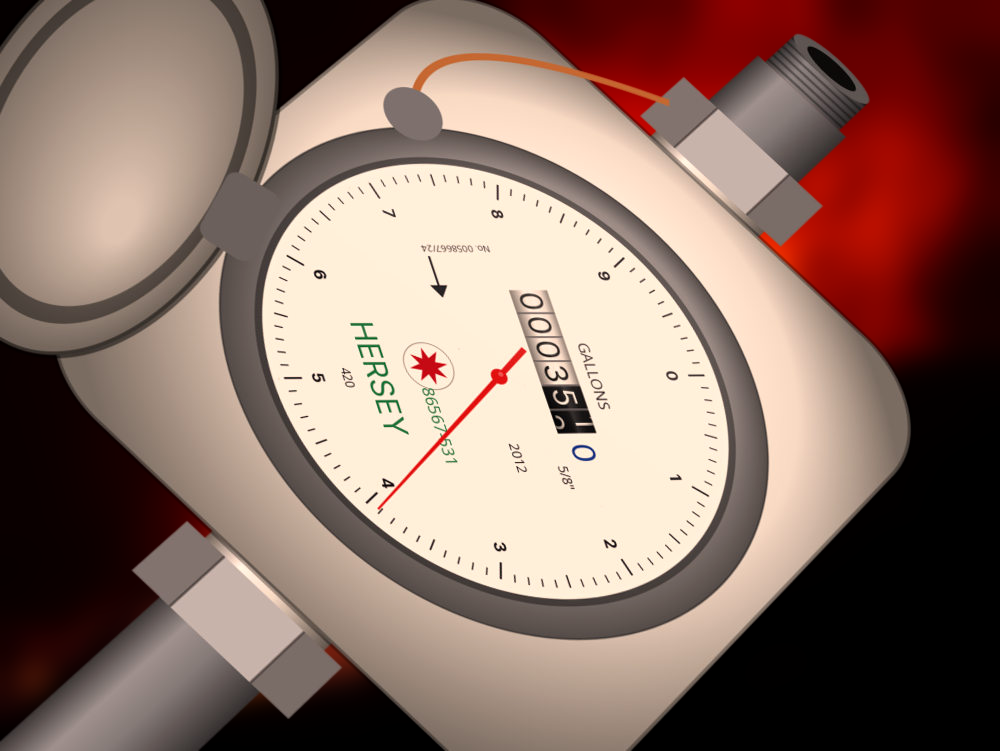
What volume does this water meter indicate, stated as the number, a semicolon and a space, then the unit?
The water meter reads 3513.9; gal
